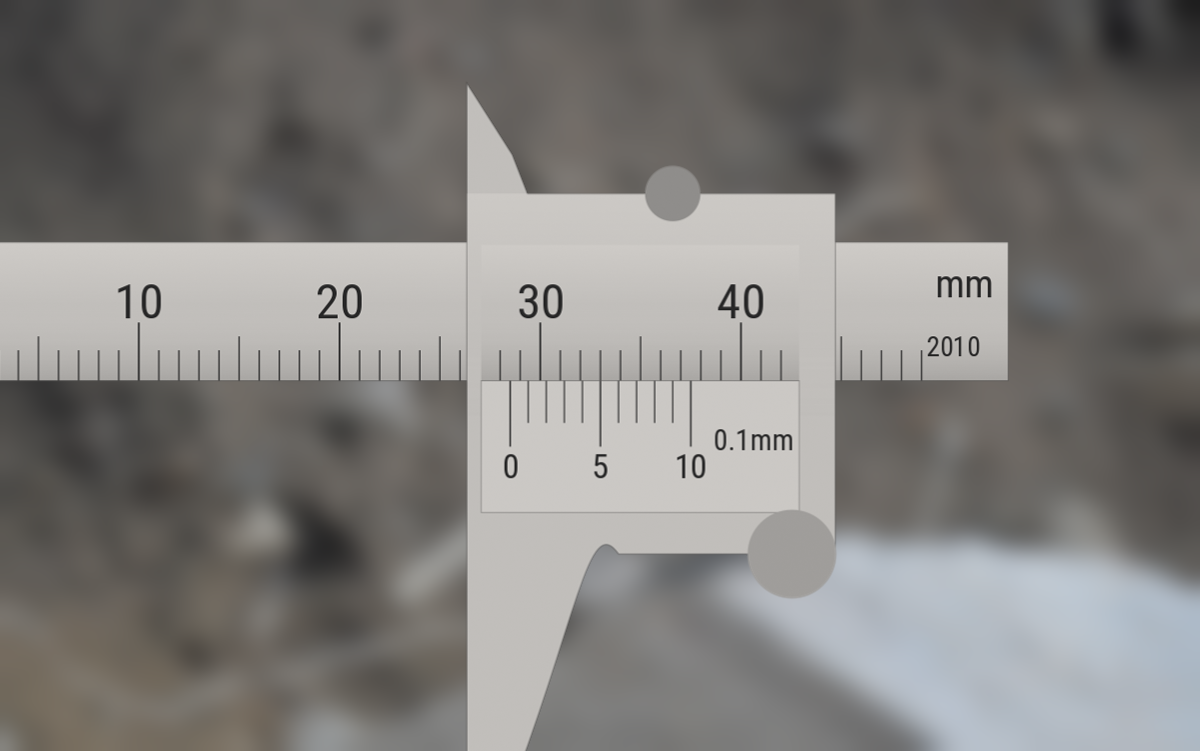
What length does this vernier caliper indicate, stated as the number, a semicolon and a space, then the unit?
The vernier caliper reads 28.5; mm
